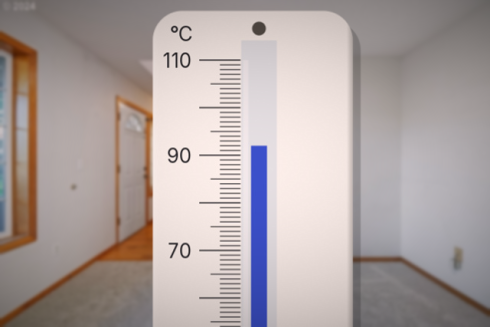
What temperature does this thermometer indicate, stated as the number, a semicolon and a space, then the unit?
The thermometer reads 92; °C
